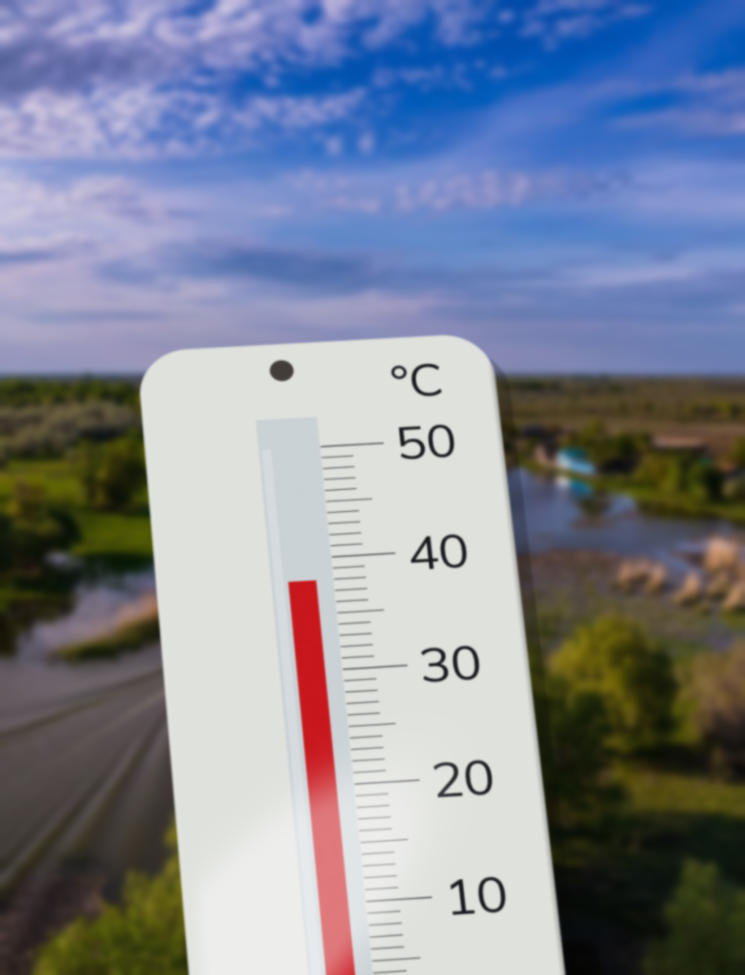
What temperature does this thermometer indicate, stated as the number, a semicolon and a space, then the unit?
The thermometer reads 38; °C
